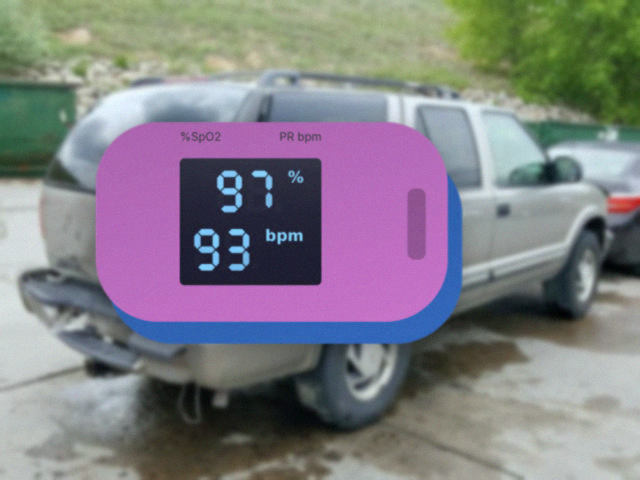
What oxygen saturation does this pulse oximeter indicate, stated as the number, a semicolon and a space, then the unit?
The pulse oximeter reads 97; %
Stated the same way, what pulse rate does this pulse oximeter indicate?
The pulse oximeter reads 93; bpm
